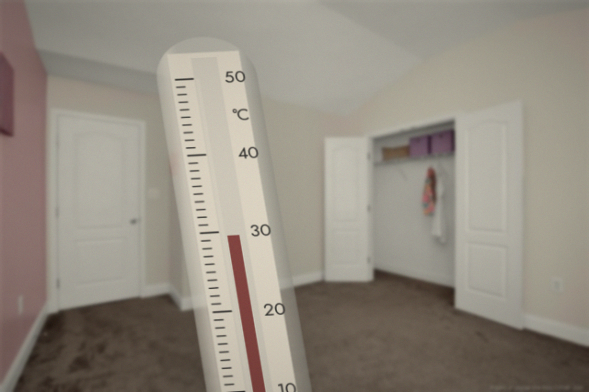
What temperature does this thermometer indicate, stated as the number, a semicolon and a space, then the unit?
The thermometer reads 29.5; °C
